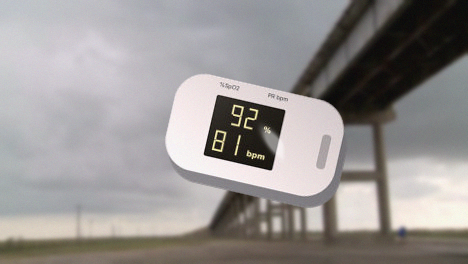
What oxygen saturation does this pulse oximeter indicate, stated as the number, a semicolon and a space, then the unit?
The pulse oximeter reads 92; %
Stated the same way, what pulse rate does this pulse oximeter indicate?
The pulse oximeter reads 81; bpm
